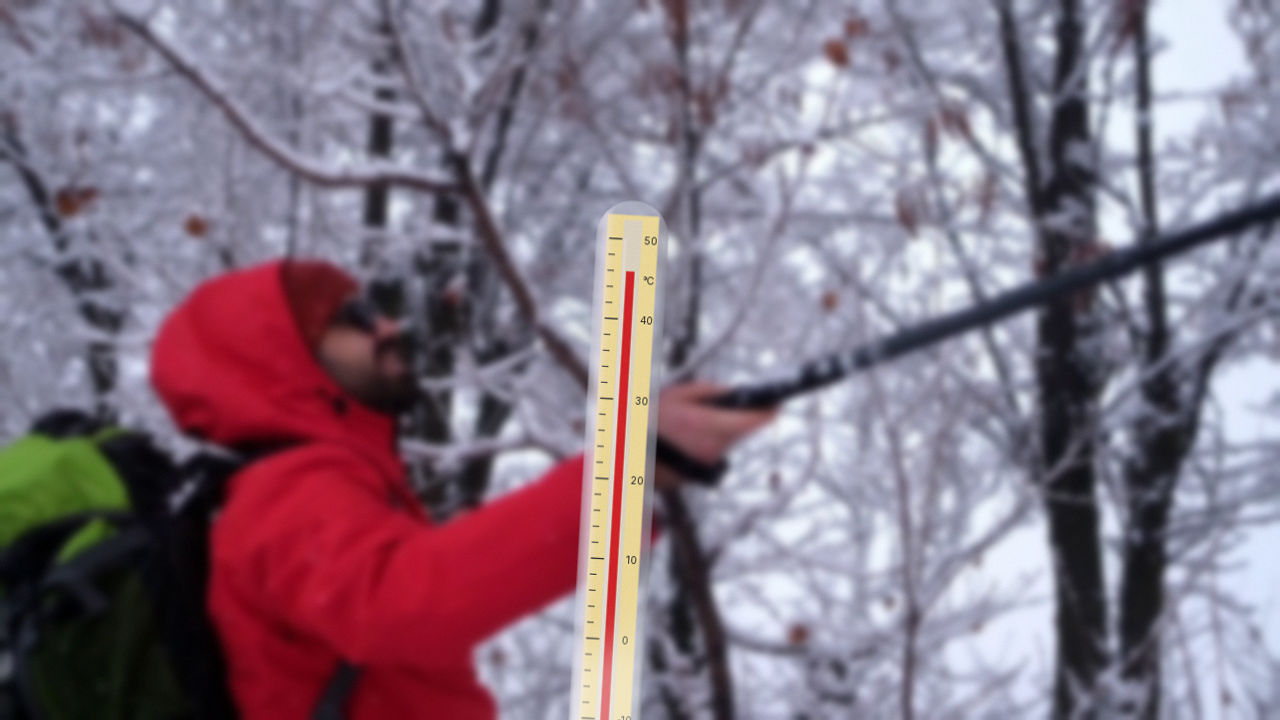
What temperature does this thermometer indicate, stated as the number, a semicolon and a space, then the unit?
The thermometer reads 46; °C
